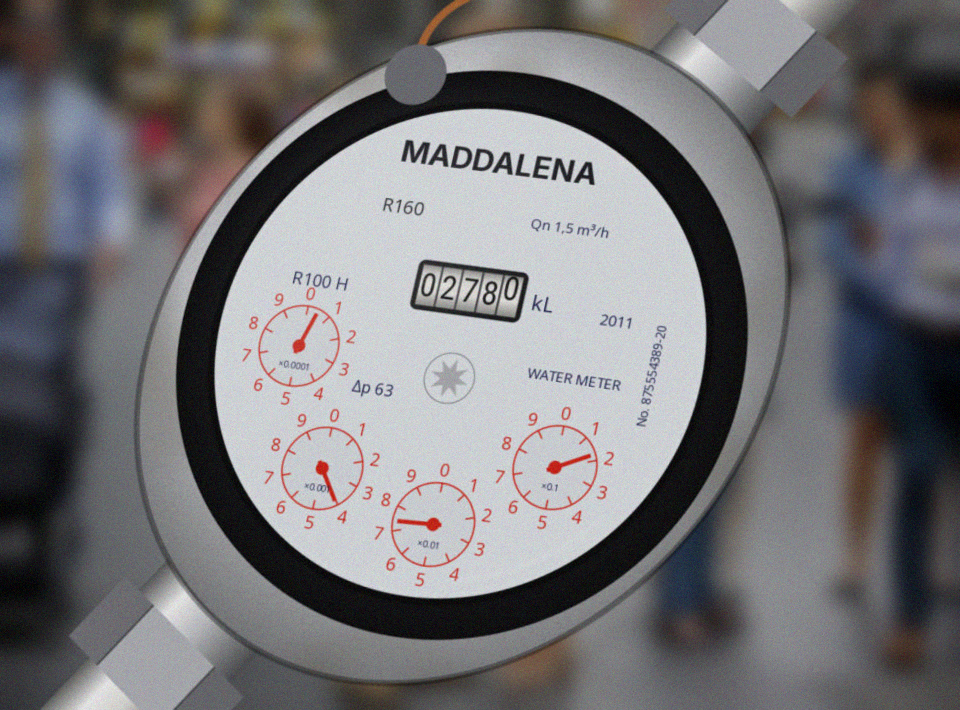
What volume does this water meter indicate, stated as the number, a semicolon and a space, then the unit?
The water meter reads 2780.1740; kL
